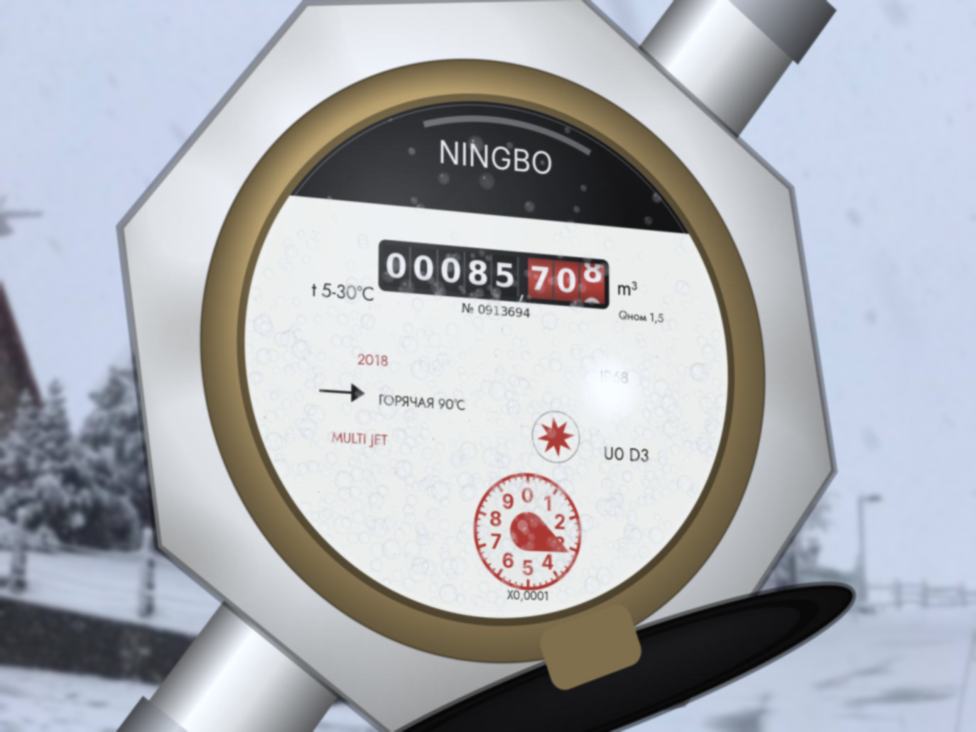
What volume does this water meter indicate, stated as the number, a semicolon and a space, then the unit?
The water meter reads 85.7083; m³
